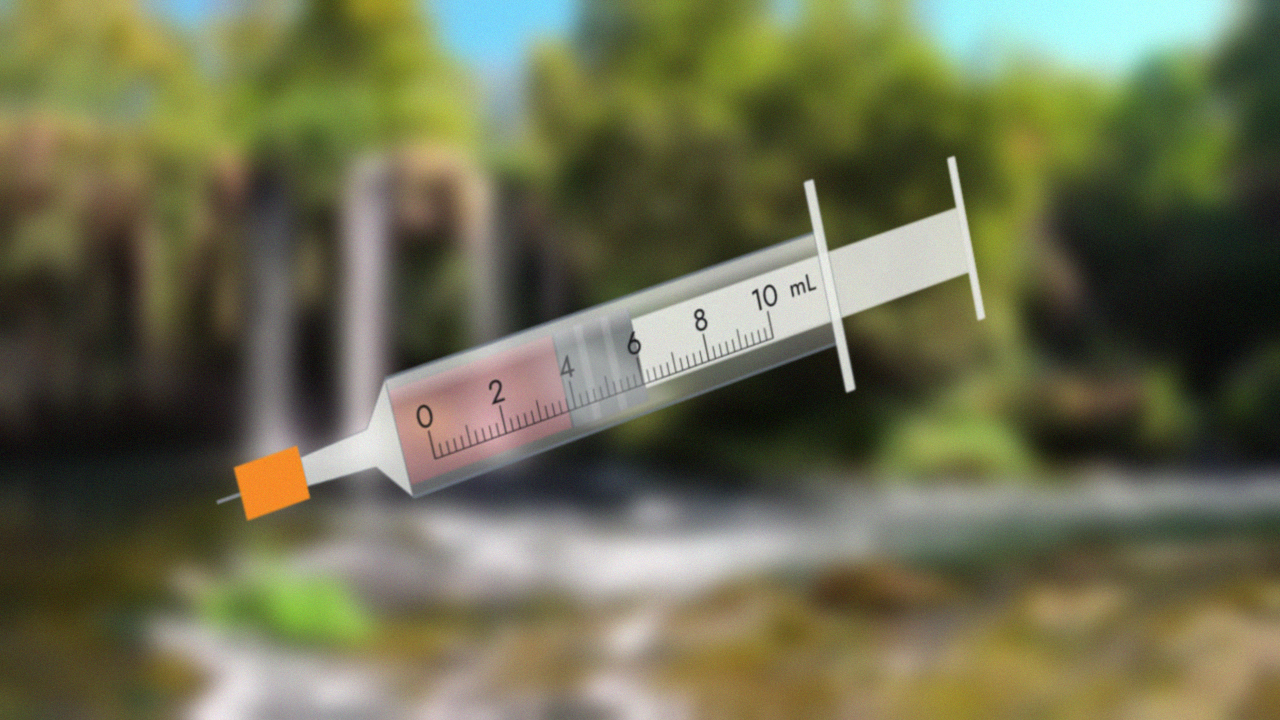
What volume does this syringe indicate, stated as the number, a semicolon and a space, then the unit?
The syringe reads 3.8; mL
